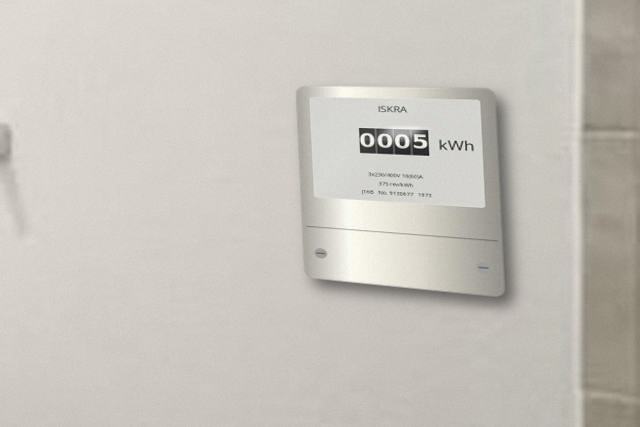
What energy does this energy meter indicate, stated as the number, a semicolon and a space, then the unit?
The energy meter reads 5; kWh
